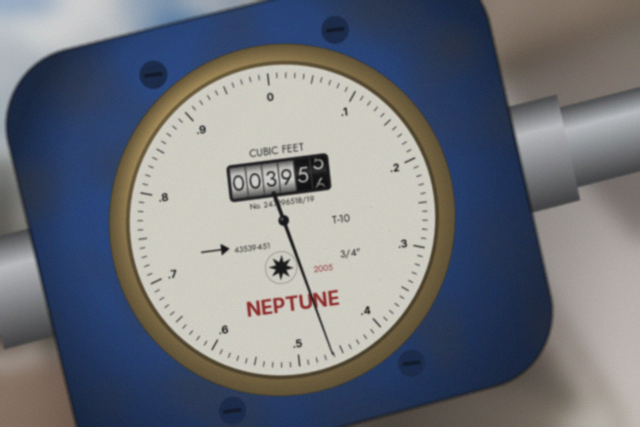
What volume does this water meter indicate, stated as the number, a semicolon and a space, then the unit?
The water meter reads 3955.46; ft³
